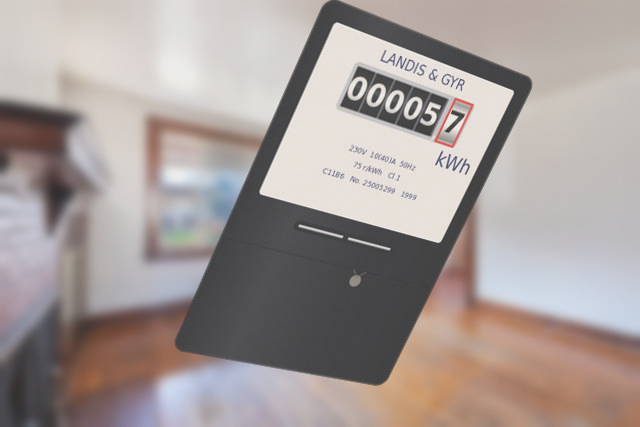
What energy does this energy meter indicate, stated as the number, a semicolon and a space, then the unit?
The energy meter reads 5.7; kWh
